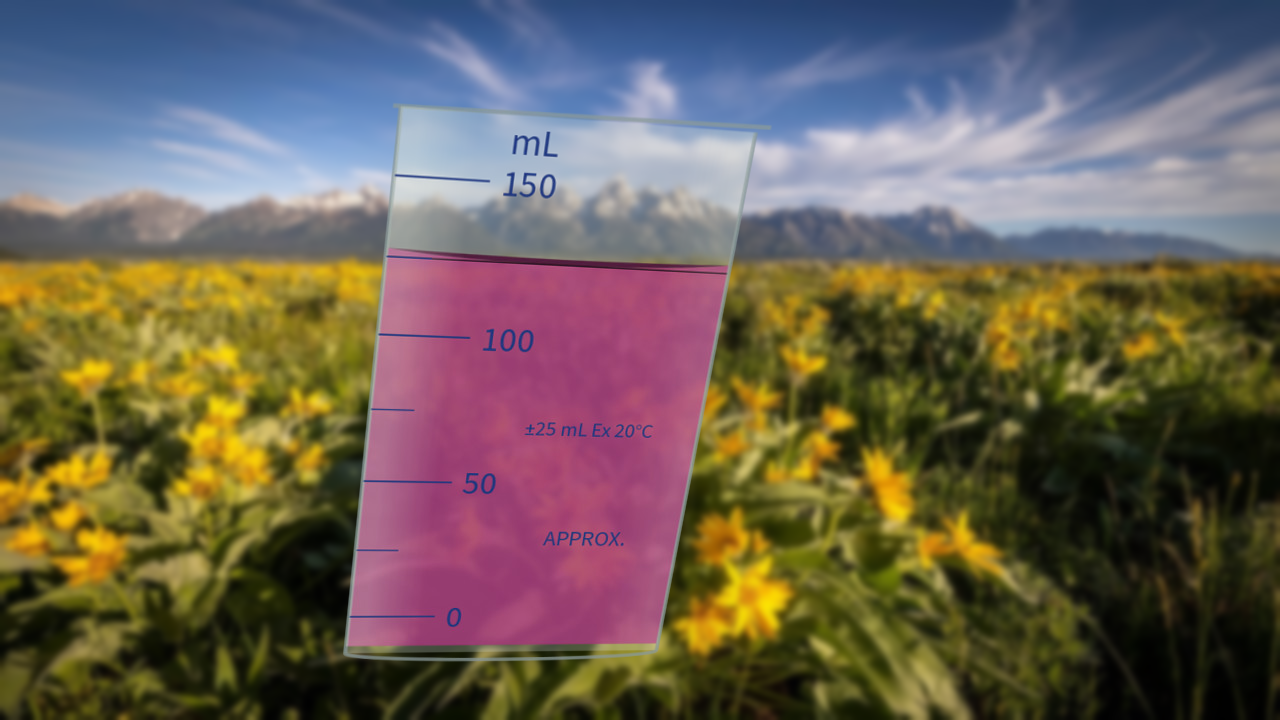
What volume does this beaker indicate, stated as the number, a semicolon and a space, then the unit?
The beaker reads 125; mL
